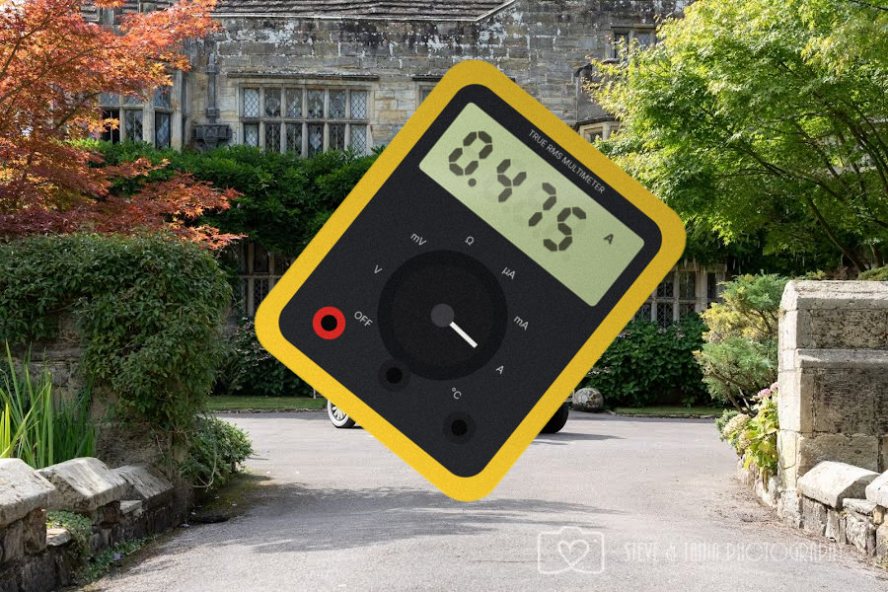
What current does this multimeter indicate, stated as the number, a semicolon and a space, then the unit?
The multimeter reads 0.475; A
